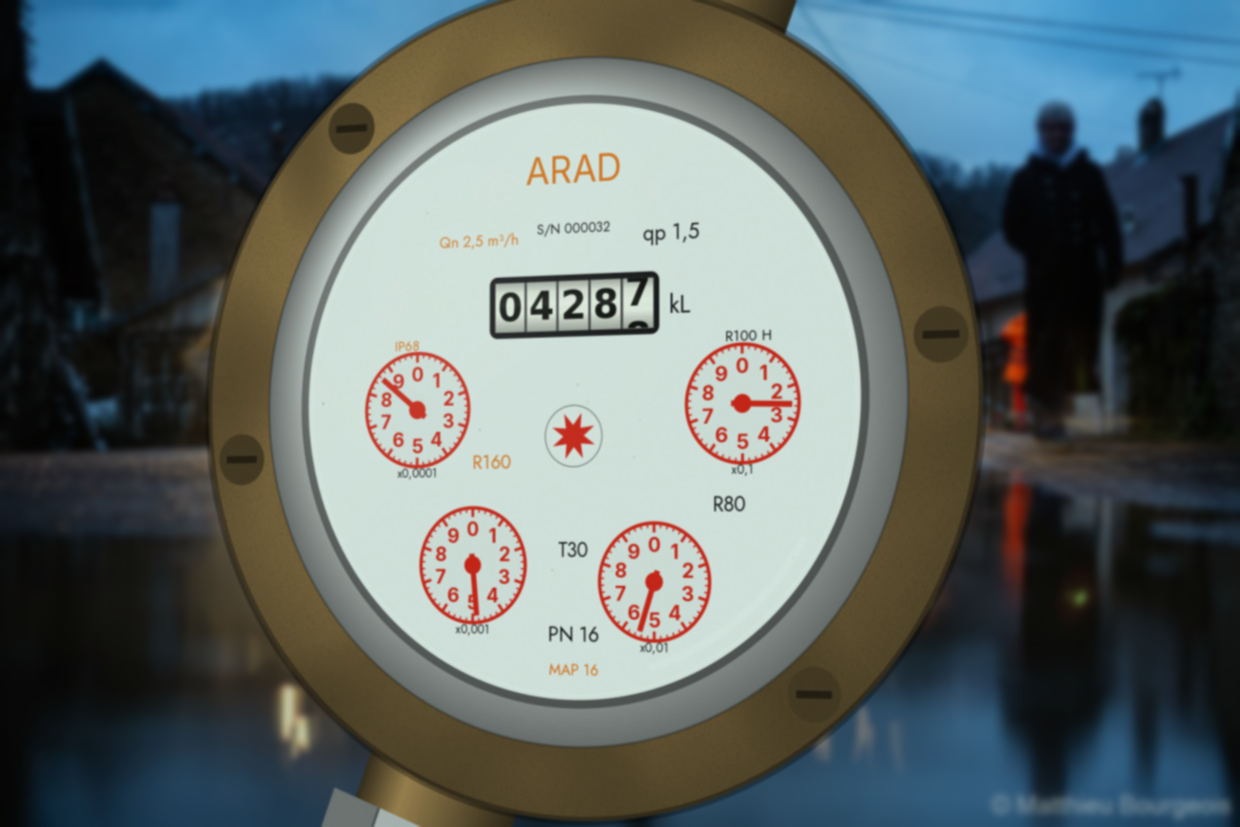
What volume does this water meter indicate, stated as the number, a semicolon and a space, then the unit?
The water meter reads 4287.2548; kL
